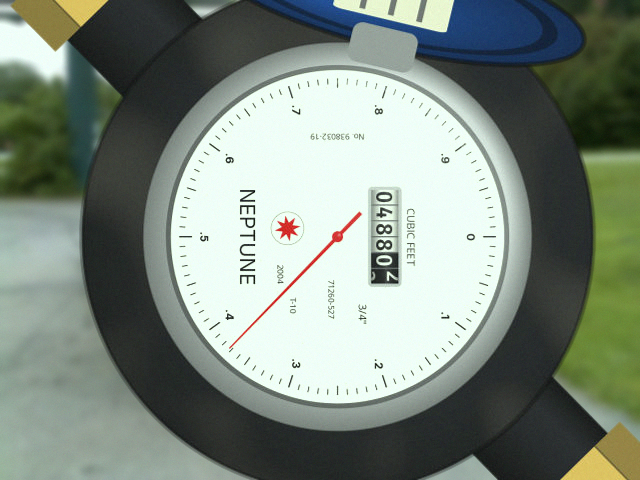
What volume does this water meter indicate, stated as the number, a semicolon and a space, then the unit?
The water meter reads 48802.37; ft³
